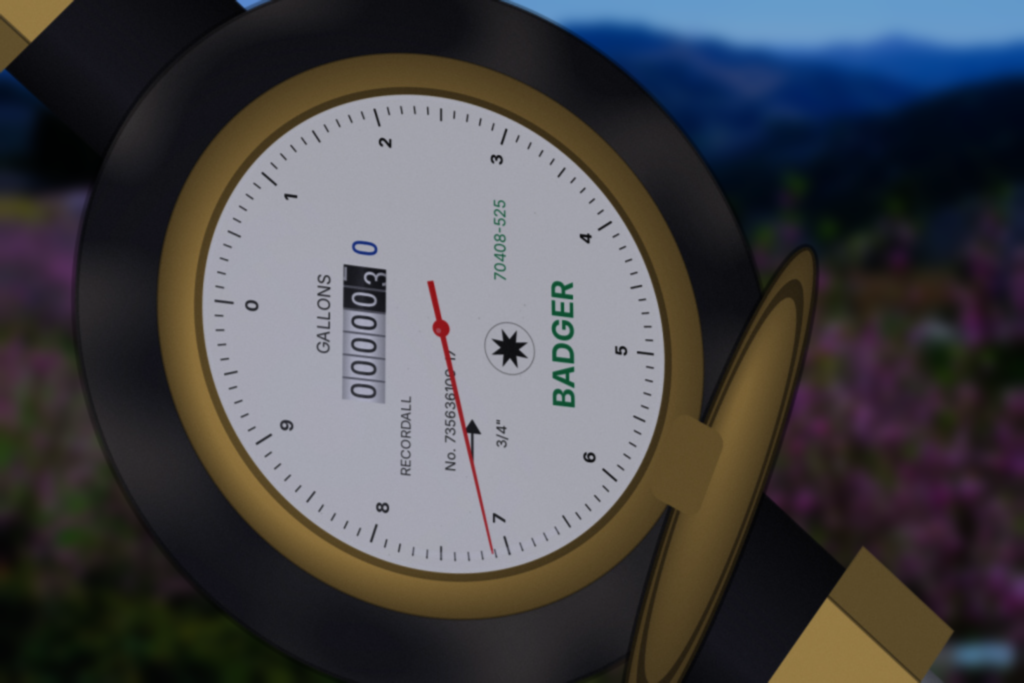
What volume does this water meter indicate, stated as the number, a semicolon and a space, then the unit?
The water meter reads 27.1; gal
